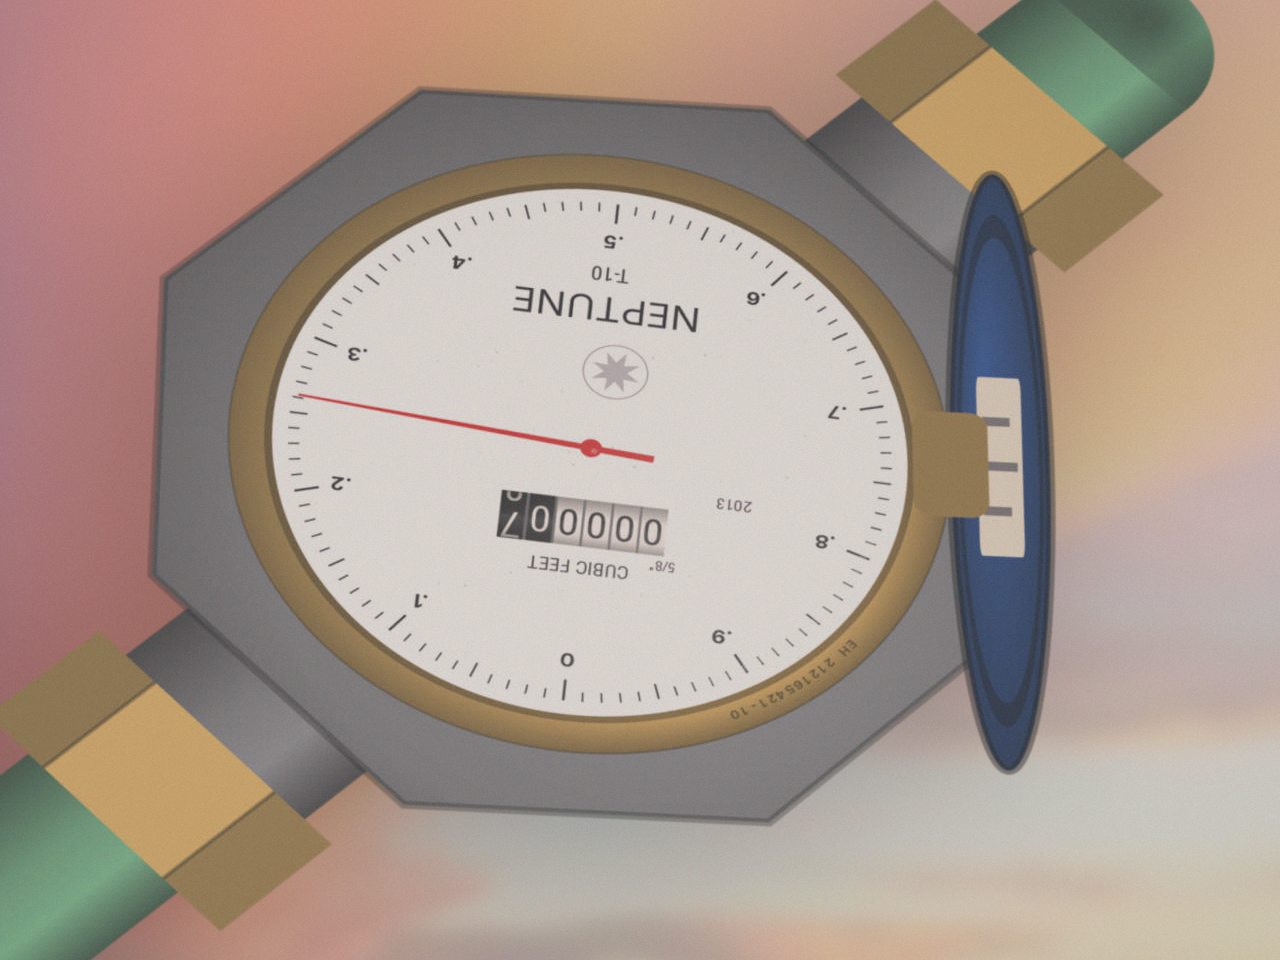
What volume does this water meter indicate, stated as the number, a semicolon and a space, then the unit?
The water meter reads 7.26; ft³
